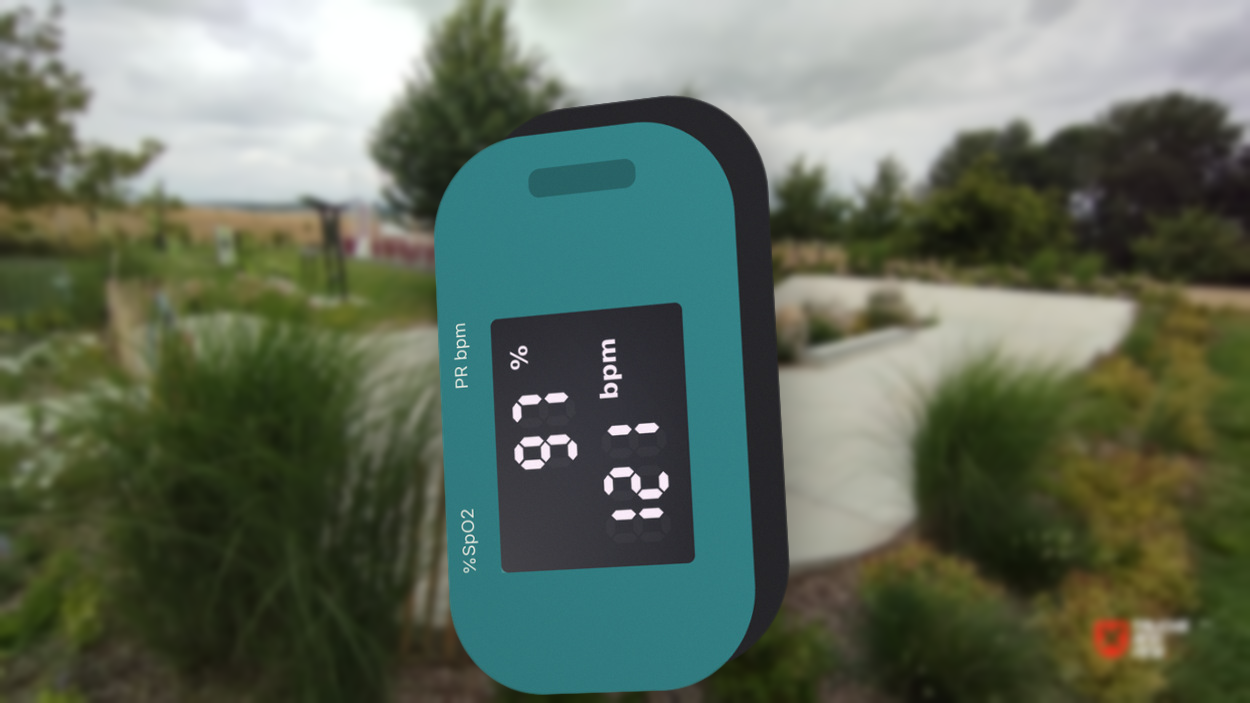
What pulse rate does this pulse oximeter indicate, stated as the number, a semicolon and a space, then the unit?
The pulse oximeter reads 121; bpm
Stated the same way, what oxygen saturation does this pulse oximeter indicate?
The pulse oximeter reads 97; %
